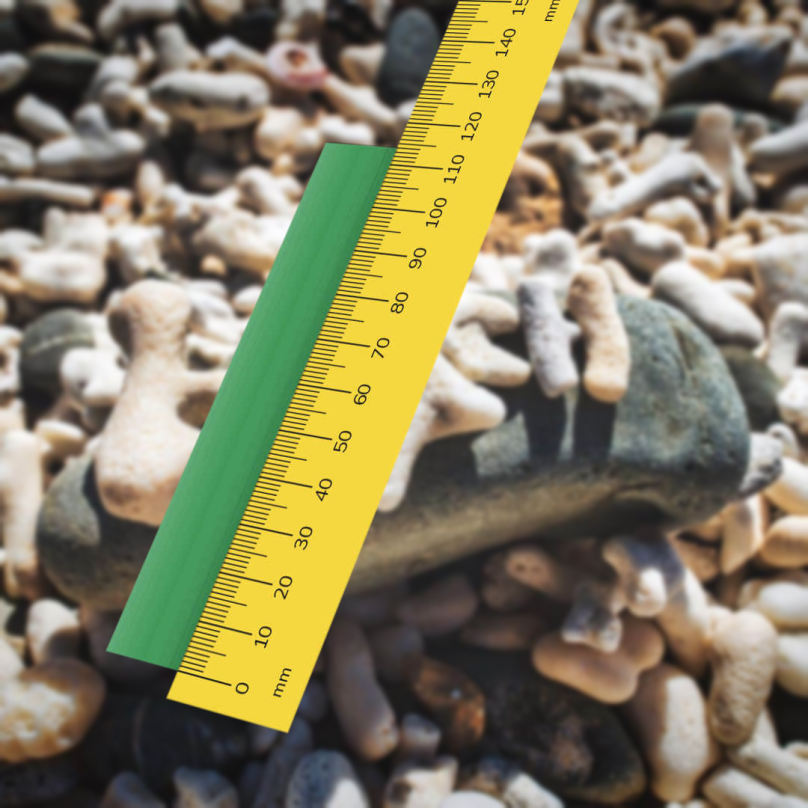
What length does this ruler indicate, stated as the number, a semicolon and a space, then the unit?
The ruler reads 114; mm
